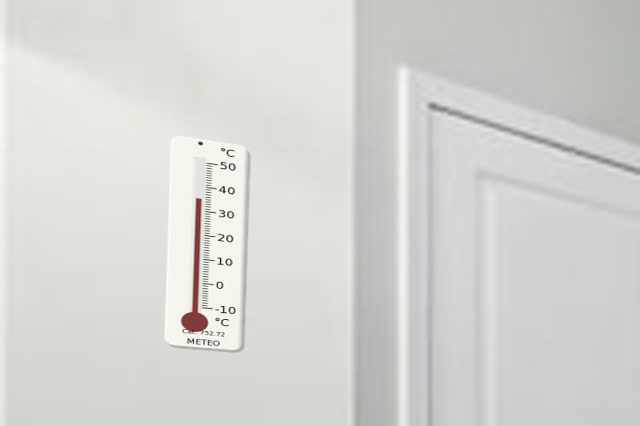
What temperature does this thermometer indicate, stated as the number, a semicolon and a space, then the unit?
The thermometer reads 35; °C
